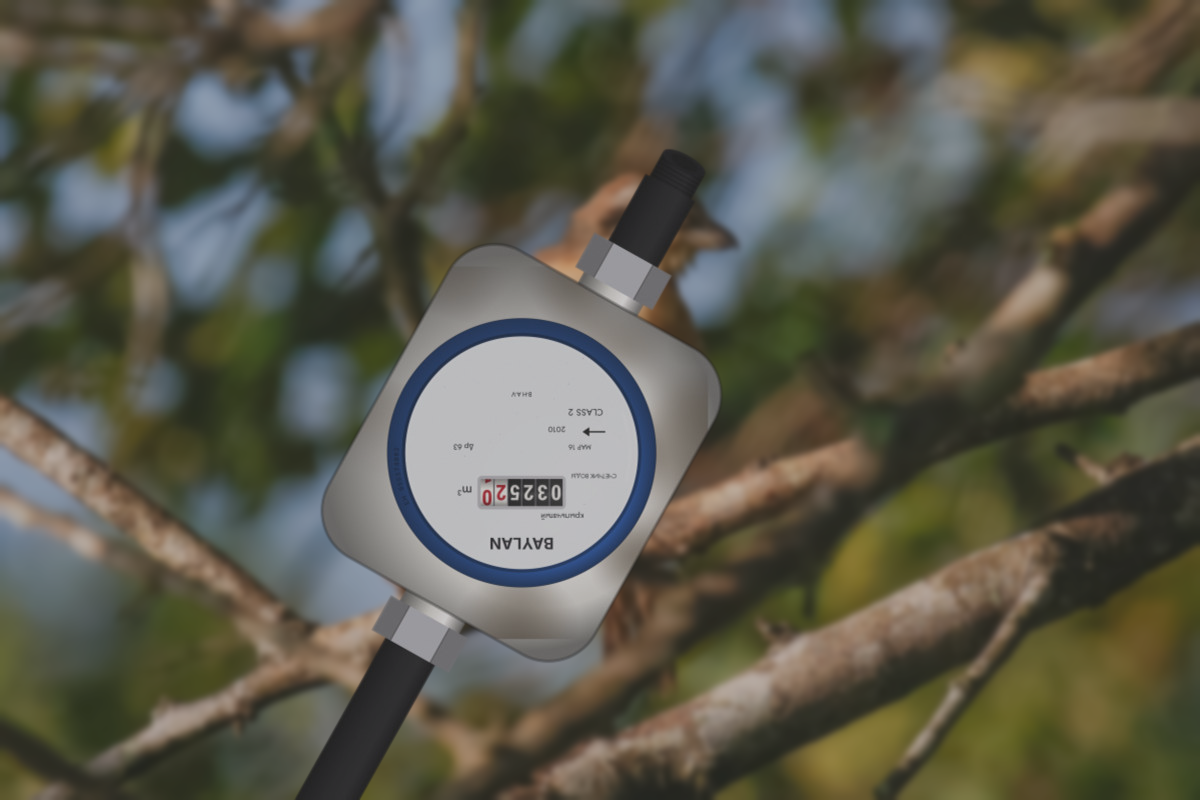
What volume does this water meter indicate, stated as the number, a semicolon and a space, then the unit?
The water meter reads 325.20; m³
